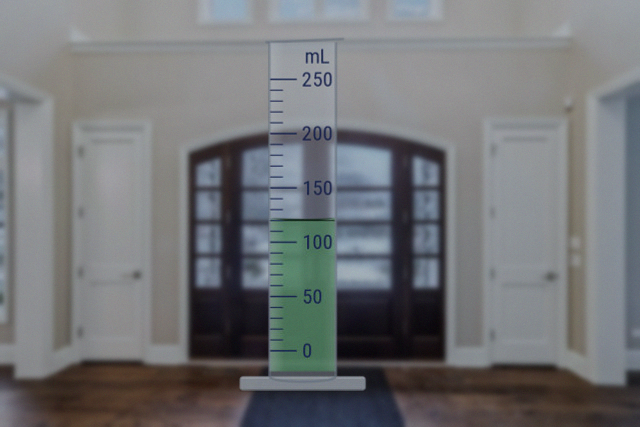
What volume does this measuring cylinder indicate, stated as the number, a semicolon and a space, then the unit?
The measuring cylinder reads 120; mL
